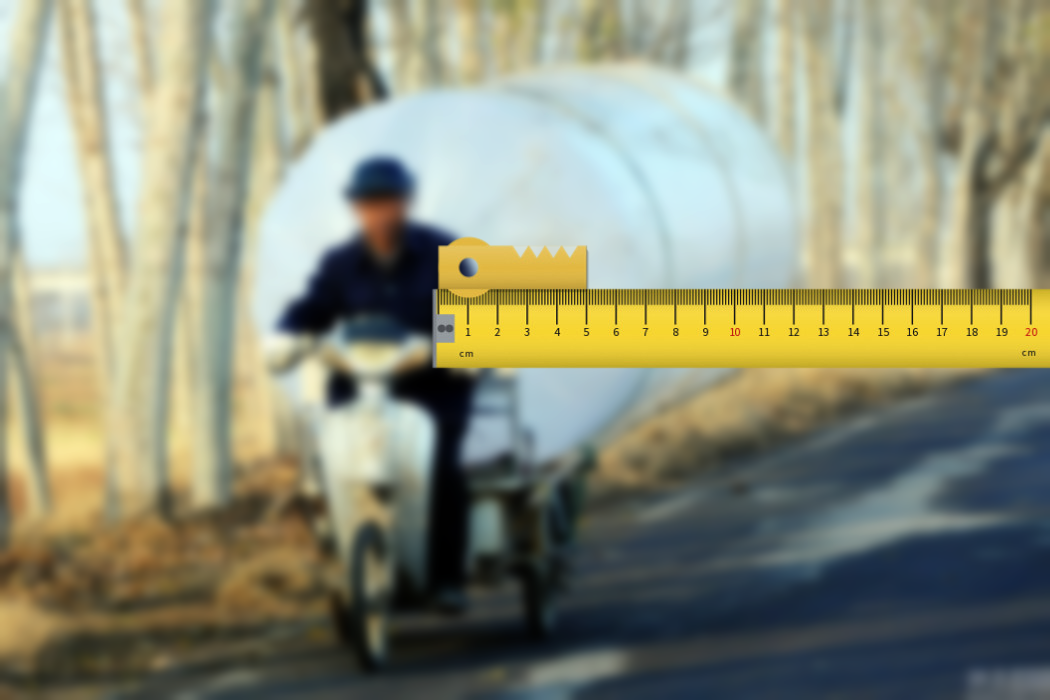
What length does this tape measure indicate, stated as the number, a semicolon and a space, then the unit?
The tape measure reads 5; cm
